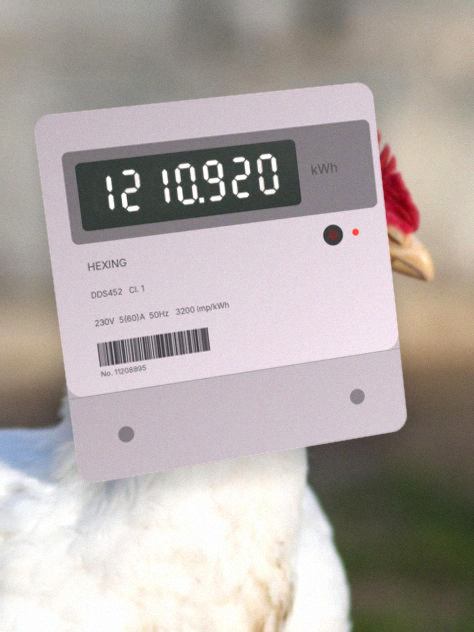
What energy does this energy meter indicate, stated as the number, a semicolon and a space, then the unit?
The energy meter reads 1210.920; kWh
